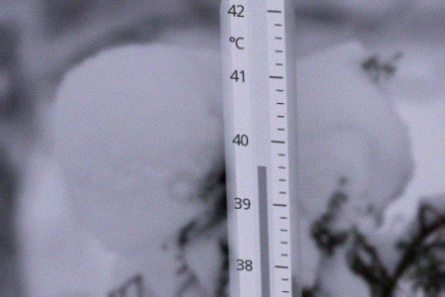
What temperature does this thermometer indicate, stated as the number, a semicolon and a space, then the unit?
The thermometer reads 39.6; °C
